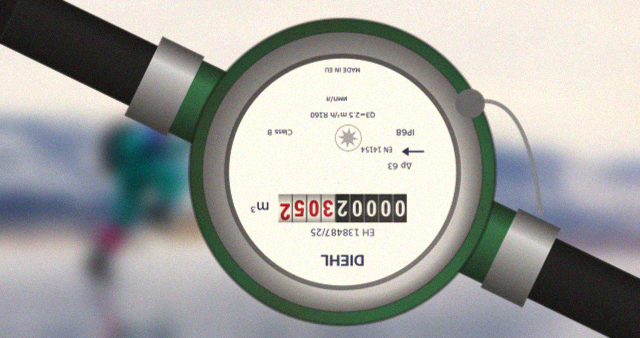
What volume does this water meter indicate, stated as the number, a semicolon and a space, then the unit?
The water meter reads 2.3052; m³
